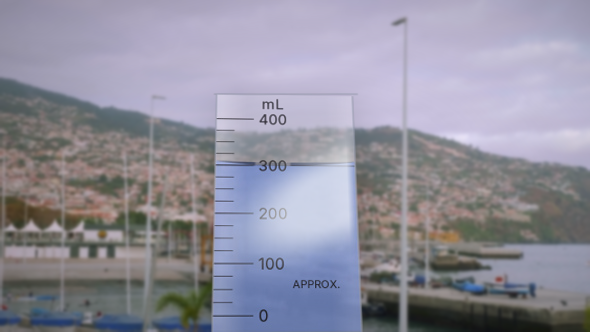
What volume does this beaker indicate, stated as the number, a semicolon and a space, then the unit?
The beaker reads 300; mL
